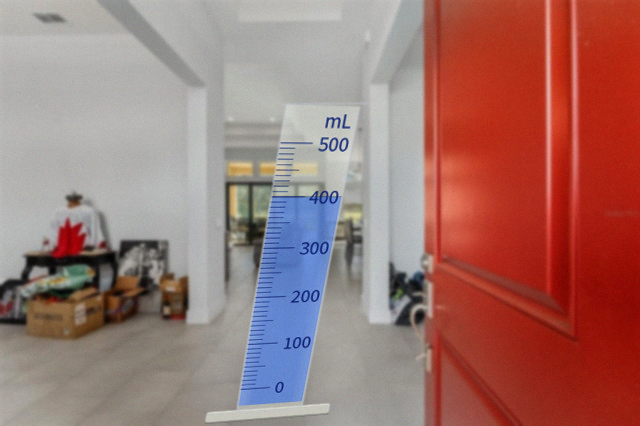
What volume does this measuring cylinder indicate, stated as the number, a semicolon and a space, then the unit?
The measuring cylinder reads 400; mL
